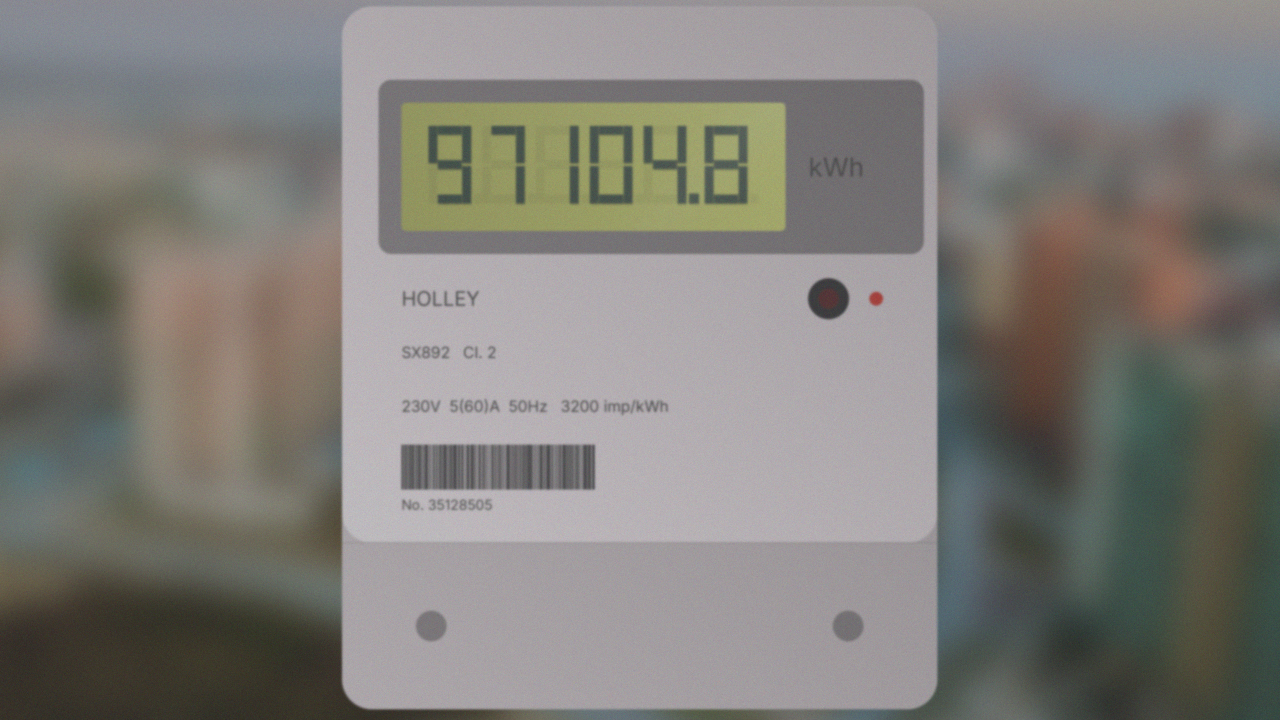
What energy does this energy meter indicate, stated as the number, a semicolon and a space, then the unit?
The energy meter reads 97104.8; kWh
